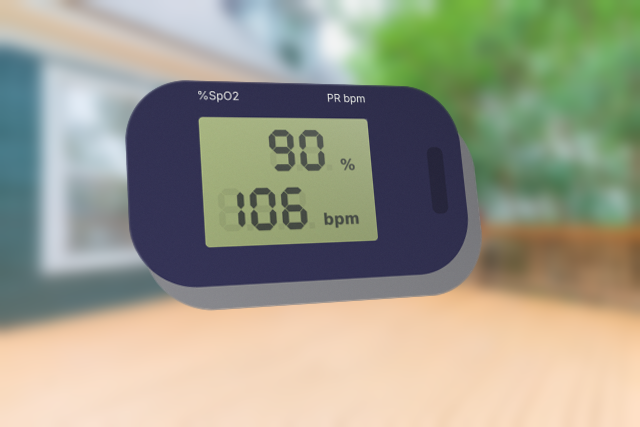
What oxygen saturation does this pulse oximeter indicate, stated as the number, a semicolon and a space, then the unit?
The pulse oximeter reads 90; %
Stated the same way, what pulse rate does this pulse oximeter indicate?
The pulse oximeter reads 106; bpm
